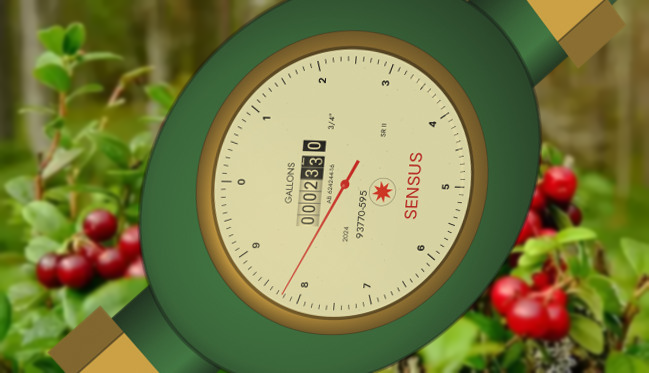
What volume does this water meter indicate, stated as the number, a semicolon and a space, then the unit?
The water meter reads 2328.2; gal
